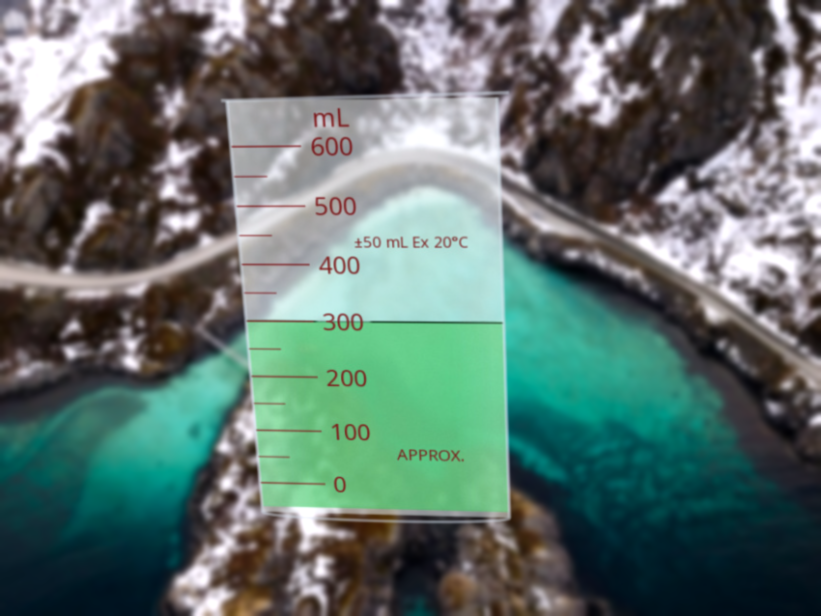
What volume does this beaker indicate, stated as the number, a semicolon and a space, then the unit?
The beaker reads 300; mL
